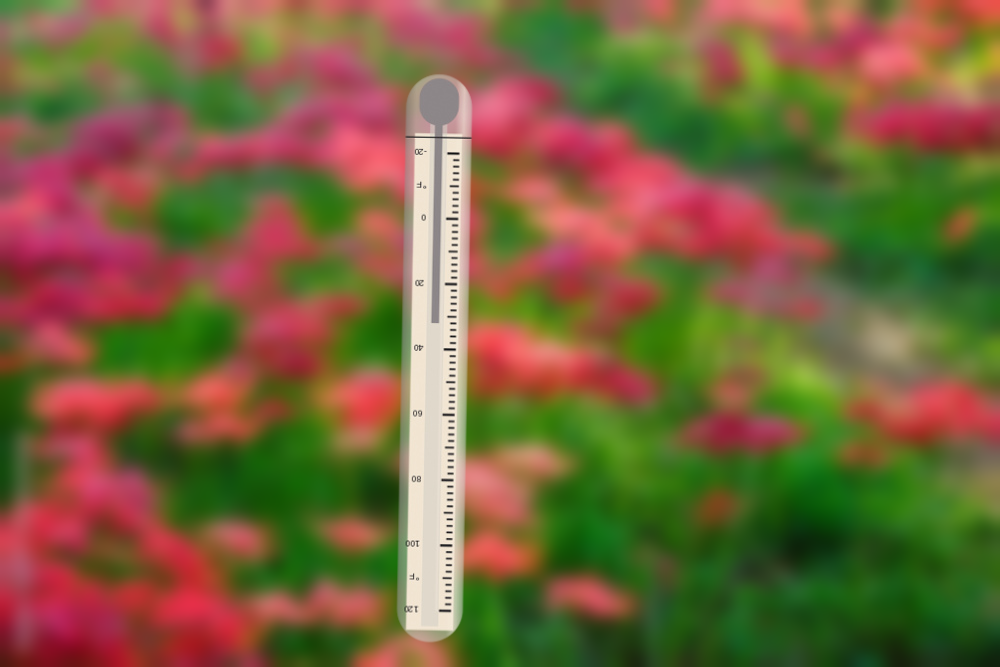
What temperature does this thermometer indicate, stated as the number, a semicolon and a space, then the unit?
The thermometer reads 32; °F
